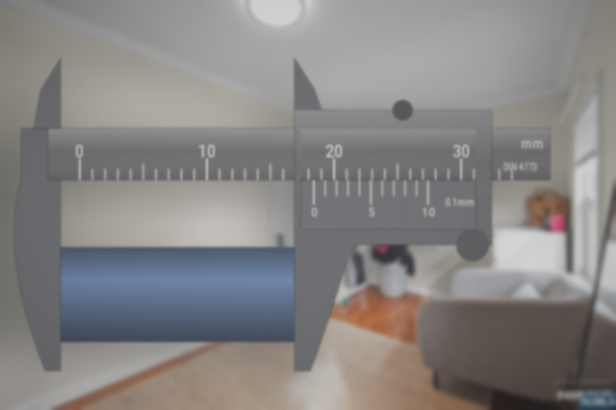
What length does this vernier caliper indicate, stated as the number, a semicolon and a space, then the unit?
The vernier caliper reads 18.4; mm
